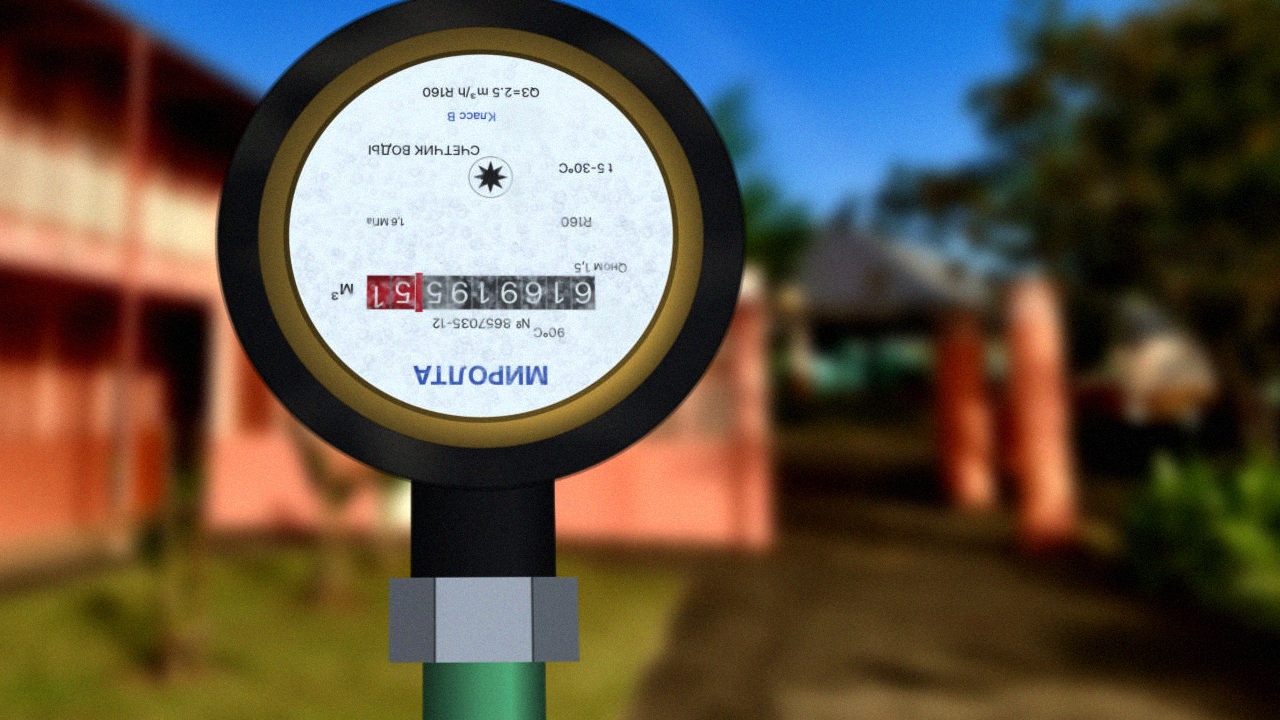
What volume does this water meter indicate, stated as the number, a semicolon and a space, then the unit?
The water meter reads 6169195.51; m³
